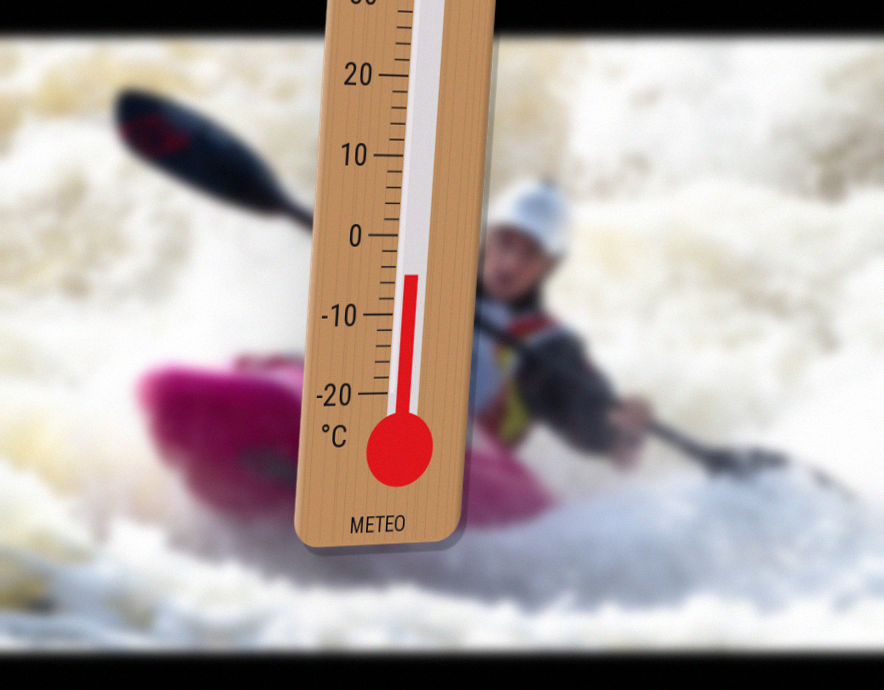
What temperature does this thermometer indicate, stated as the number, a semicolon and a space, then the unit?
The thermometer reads -5; °C
